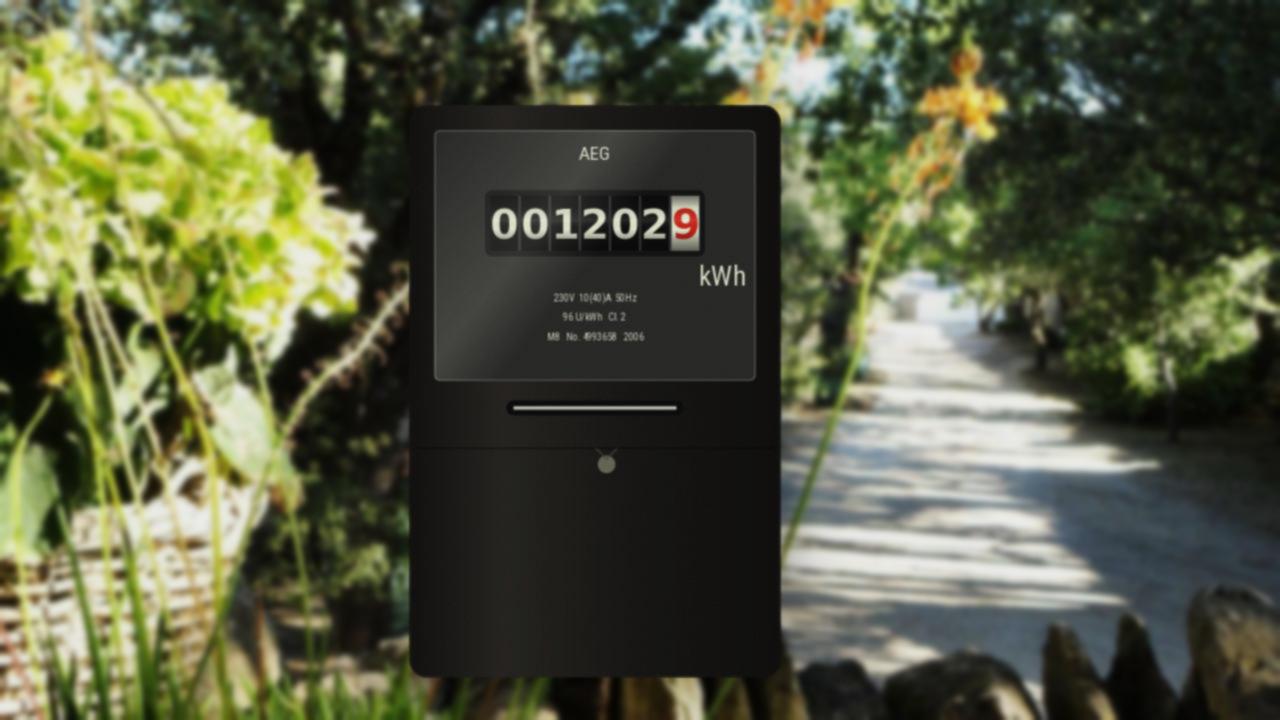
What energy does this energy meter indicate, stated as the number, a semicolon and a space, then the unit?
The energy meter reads 1202.9; kWh
